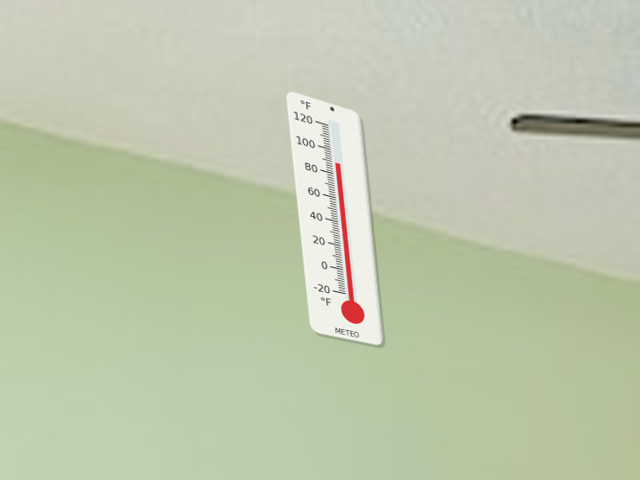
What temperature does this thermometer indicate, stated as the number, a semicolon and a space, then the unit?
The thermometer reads 90; °F
